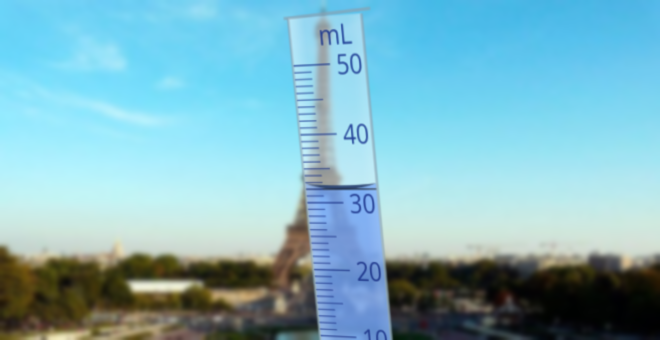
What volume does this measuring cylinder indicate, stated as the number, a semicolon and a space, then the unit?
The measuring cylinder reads 32; mL
